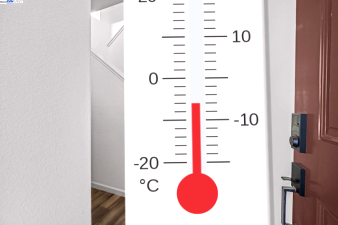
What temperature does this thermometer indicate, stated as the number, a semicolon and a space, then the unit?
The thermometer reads -6; °C
